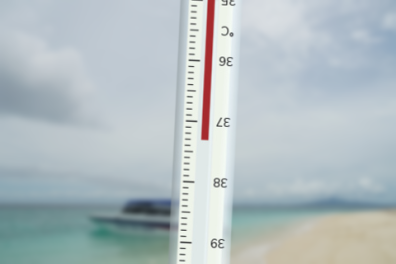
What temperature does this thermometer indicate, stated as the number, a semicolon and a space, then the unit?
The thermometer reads 37.3; °C
